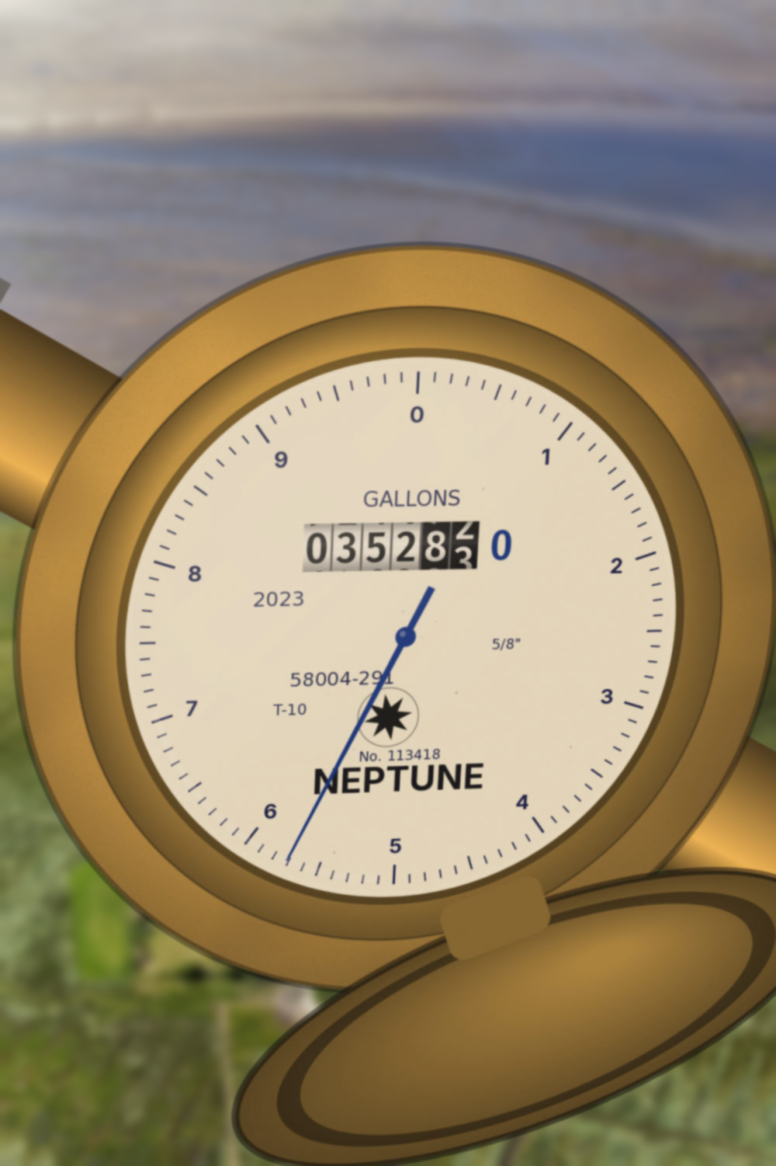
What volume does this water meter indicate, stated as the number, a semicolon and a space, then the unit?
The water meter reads 352825.7; gal
